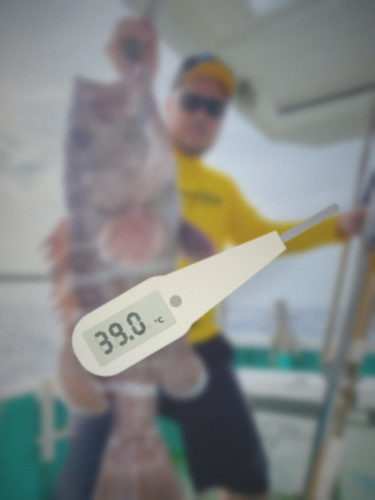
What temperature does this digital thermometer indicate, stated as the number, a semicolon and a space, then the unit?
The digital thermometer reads 39.0; °C
